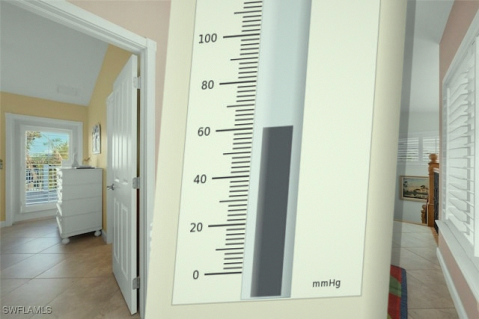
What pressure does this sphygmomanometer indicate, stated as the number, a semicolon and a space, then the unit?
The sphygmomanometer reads 60; mmHg
